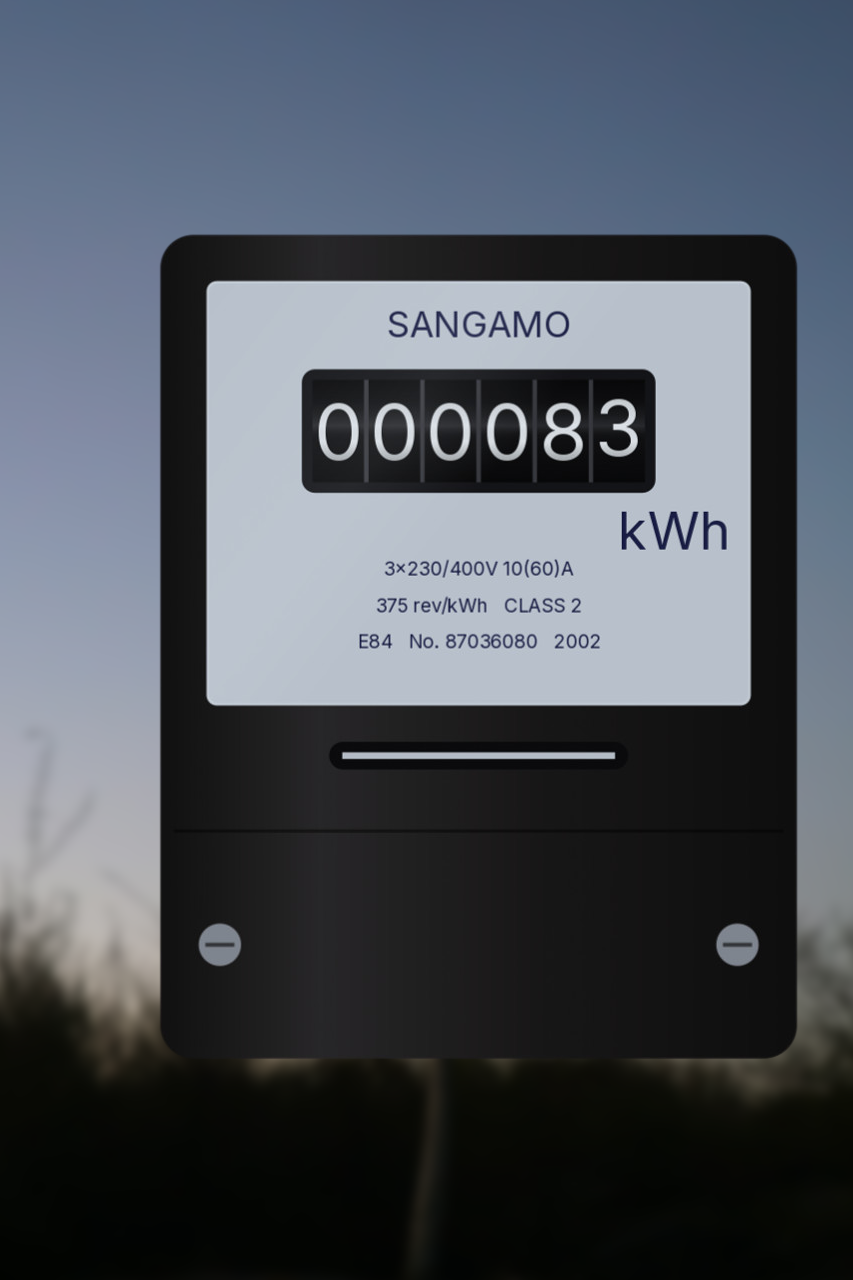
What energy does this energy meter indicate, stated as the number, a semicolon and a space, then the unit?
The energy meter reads 83; kWh
